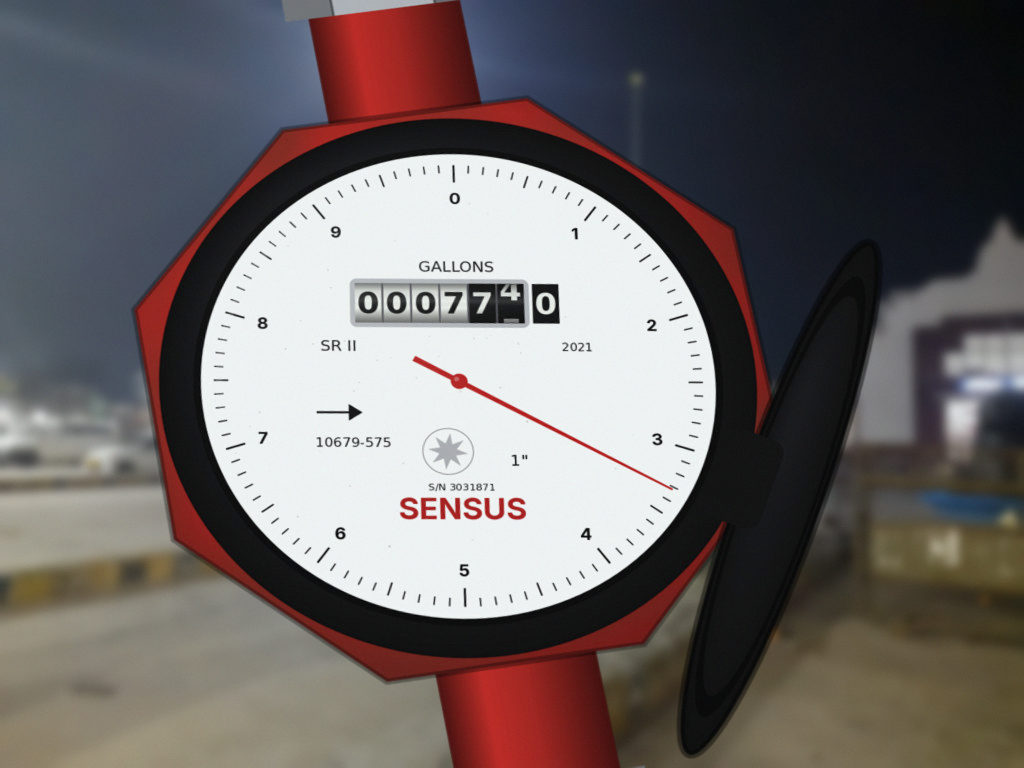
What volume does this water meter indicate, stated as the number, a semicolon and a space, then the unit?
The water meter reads 7743.3; gal
